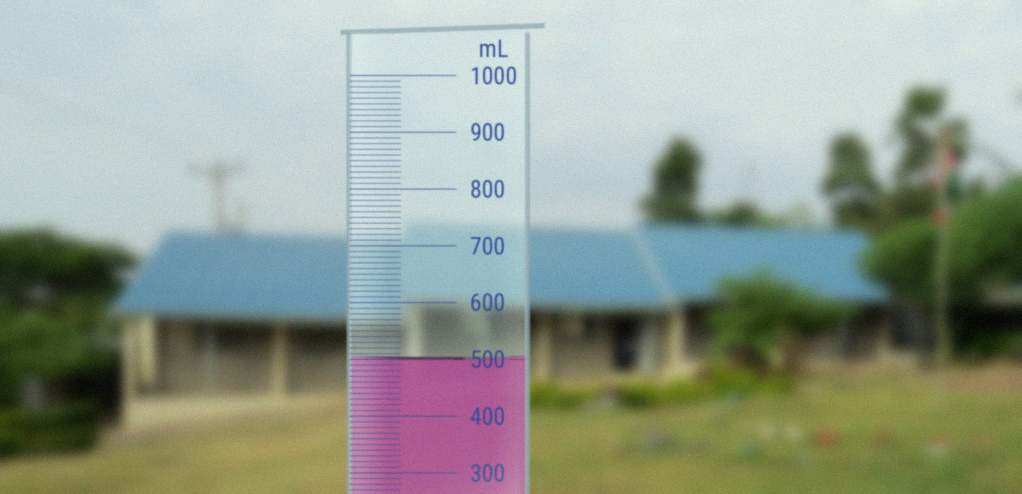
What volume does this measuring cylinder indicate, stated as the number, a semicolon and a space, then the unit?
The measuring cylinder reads 500; mL
